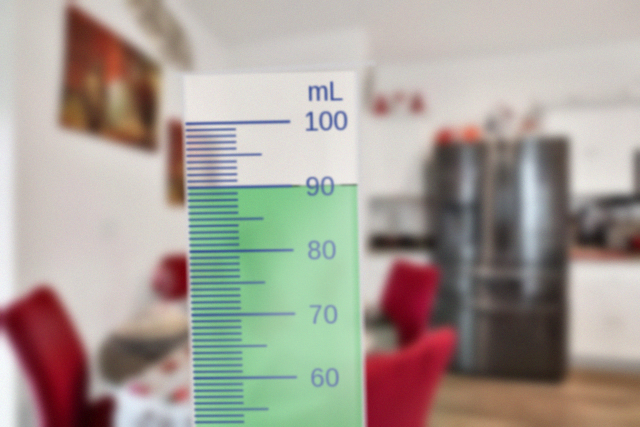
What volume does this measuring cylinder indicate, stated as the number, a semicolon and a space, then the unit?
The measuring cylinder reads 90; mL
